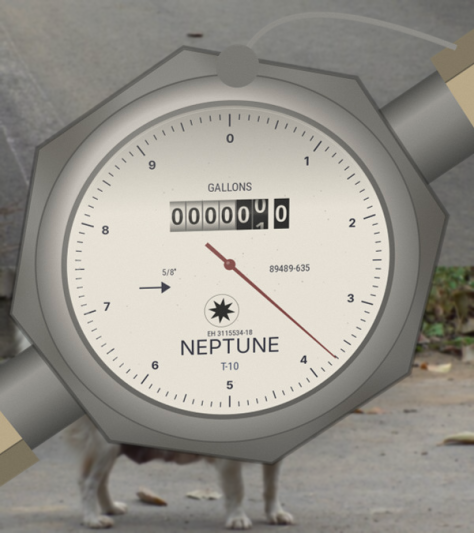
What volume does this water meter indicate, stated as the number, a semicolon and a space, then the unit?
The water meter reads 3.7; gal
